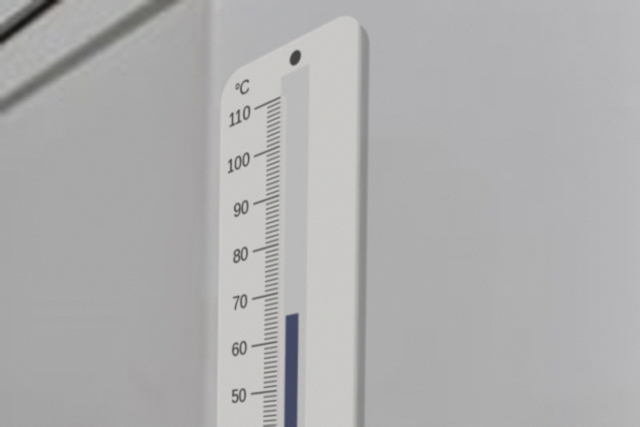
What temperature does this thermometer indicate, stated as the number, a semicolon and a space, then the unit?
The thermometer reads 65; °C
